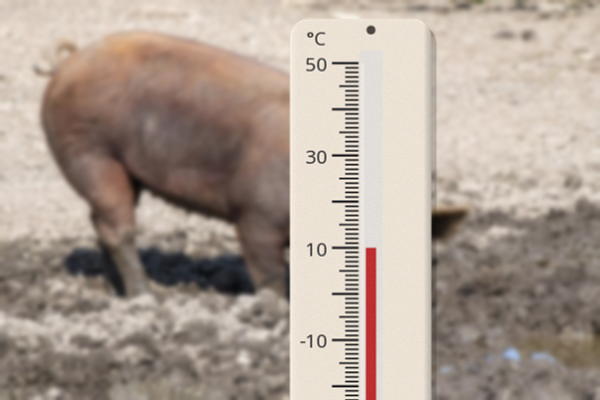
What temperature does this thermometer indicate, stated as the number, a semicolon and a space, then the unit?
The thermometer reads 10; °C
